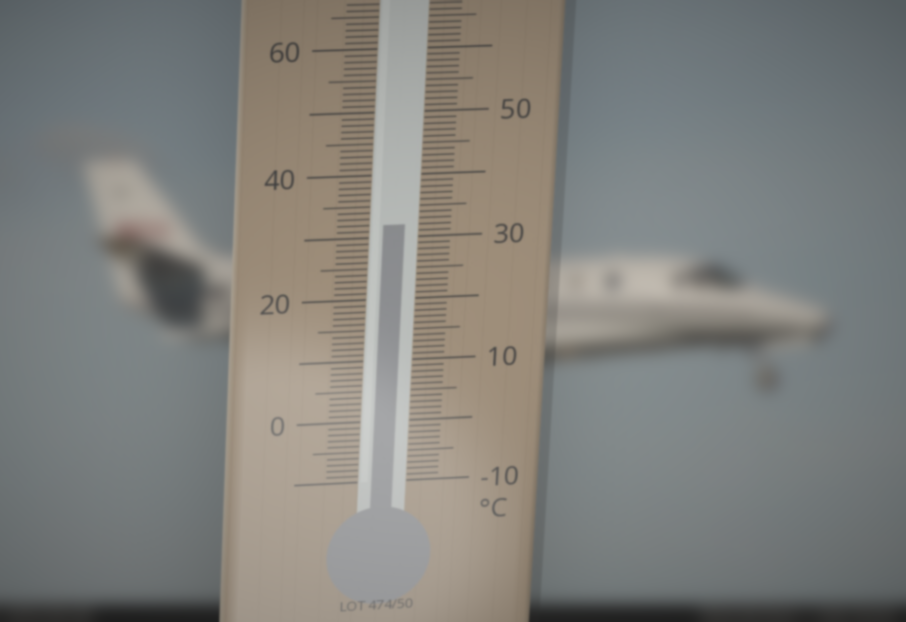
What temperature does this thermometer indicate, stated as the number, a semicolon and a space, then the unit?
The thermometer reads 32; °C
